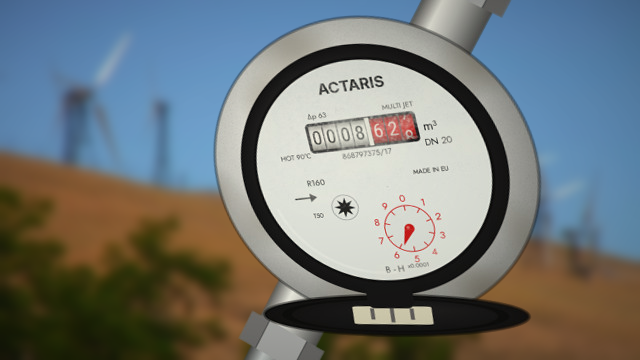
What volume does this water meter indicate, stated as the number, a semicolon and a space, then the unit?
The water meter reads 8.6275; m³
